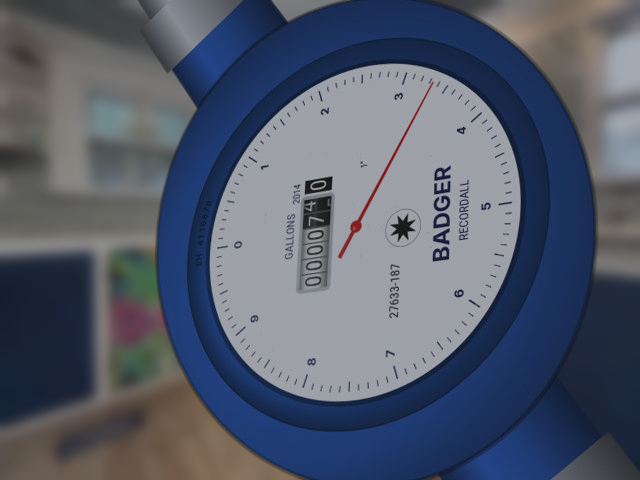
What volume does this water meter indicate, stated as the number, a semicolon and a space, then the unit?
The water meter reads 743.3; gal
